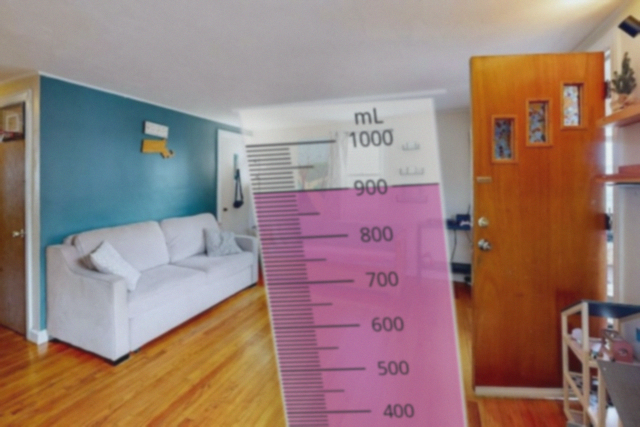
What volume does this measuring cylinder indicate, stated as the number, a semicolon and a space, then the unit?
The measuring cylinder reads 900; mL
